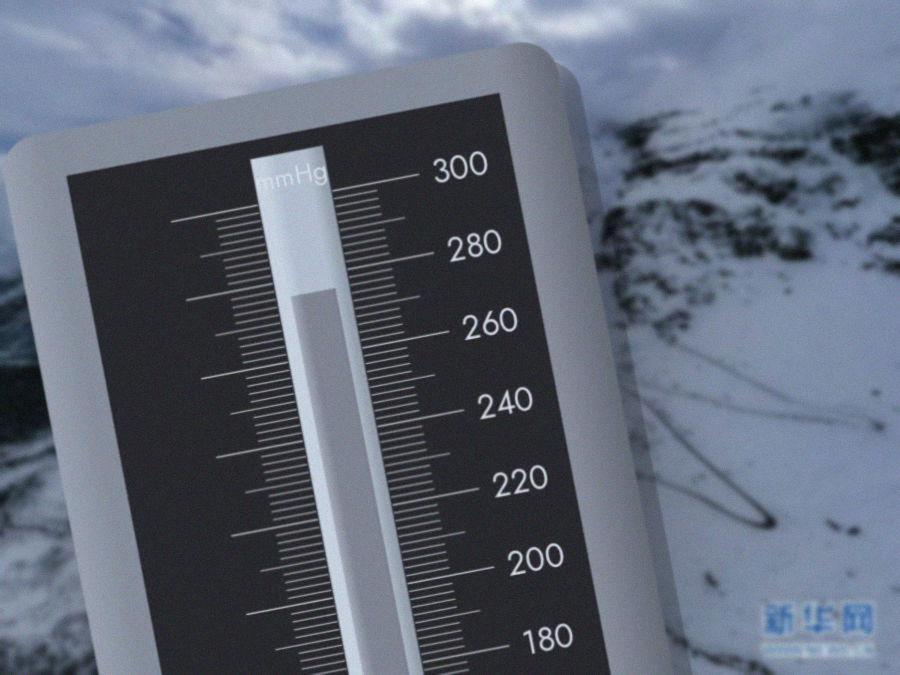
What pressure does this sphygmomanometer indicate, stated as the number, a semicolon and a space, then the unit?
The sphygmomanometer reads 276; mmHg
